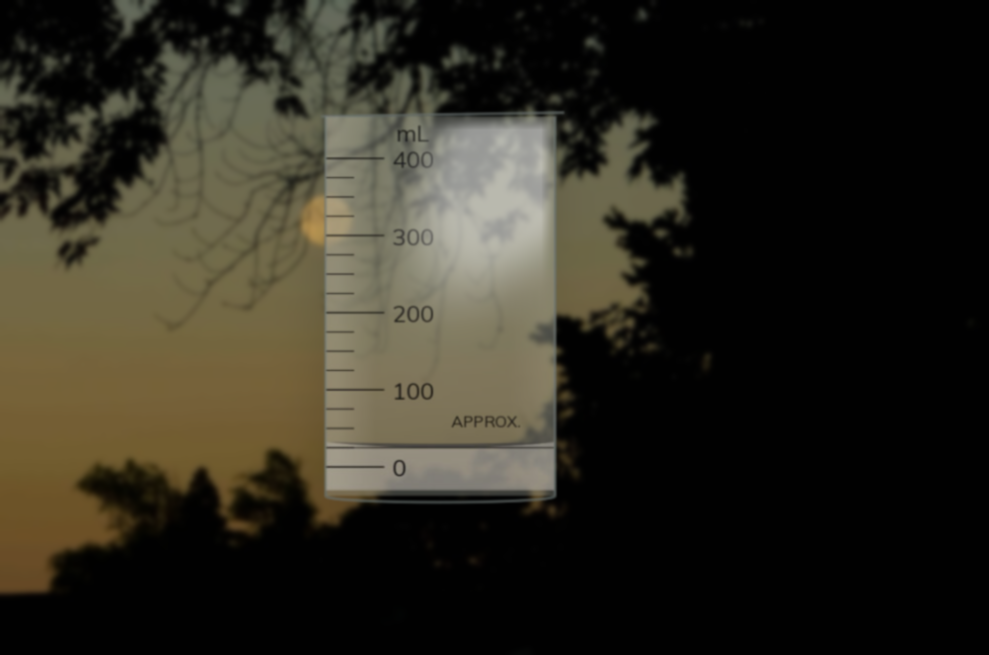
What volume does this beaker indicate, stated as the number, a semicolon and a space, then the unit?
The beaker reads 25; mL
